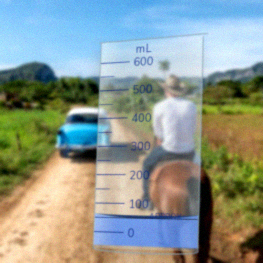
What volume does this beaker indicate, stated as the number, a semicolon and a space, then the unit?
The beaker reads 50; mL
